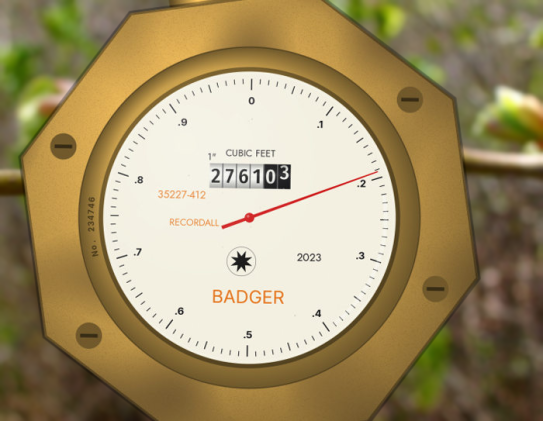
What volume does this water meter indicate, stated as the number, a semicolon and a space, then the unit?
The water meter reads 276103.19; ft³
